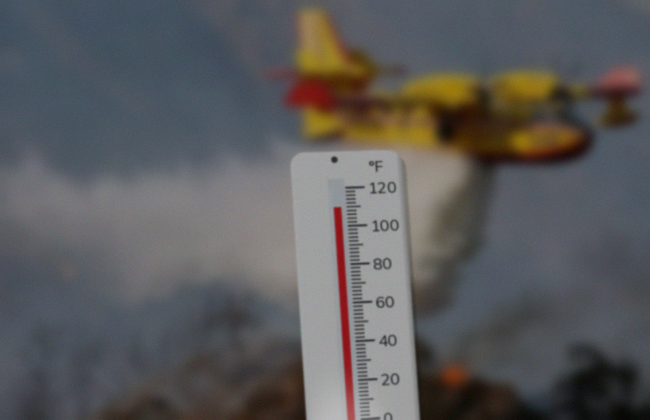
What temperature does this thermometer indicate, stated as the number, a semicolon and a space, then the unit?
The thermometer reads 110; °F
